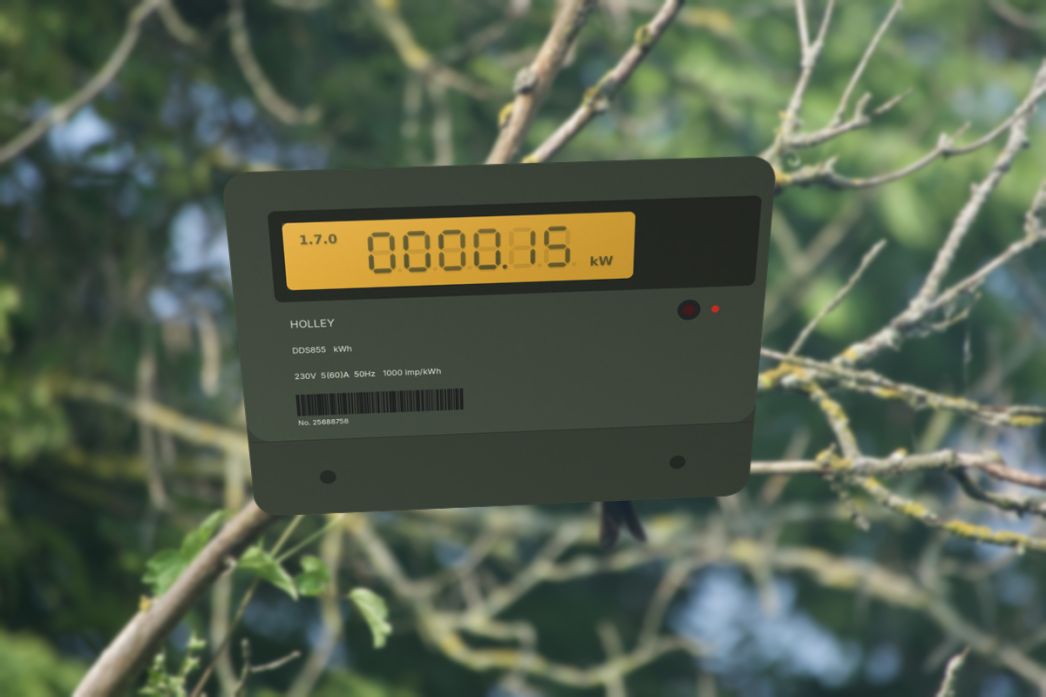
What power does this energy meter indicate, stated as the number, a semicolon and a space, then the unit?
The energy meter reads 0.15; kW
